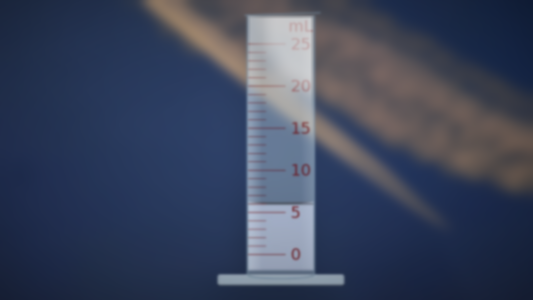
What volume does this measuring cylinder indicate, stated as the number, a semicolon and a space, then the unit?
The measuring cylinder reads 6; mL
